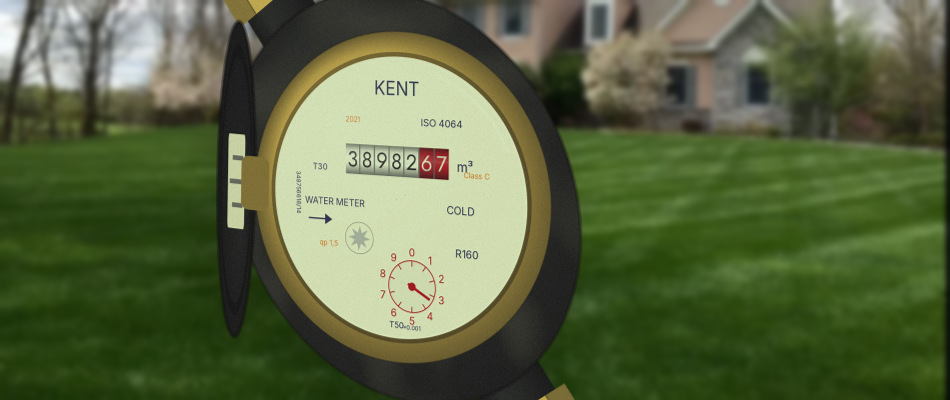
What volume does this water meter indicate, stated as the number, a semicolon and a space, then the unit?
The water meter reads 38982.673; m³
